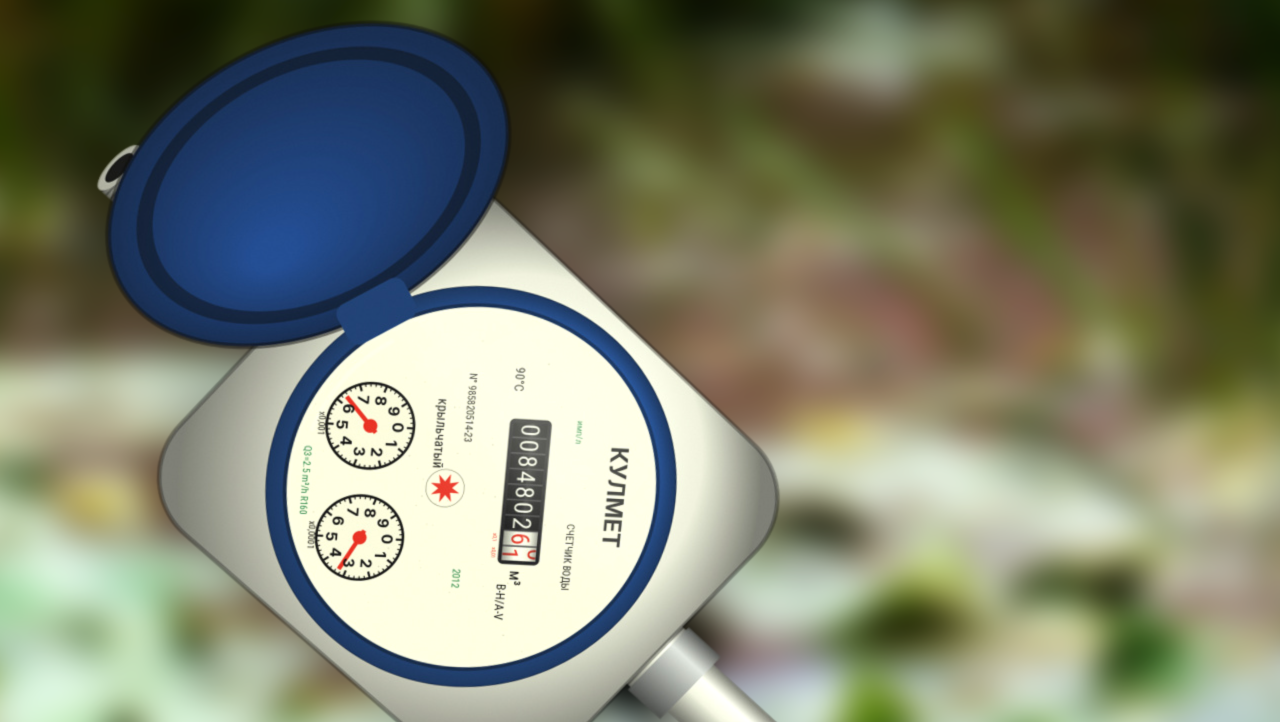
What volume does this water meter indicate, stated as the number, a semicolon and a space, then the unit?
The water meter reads 84802.6063; m³
